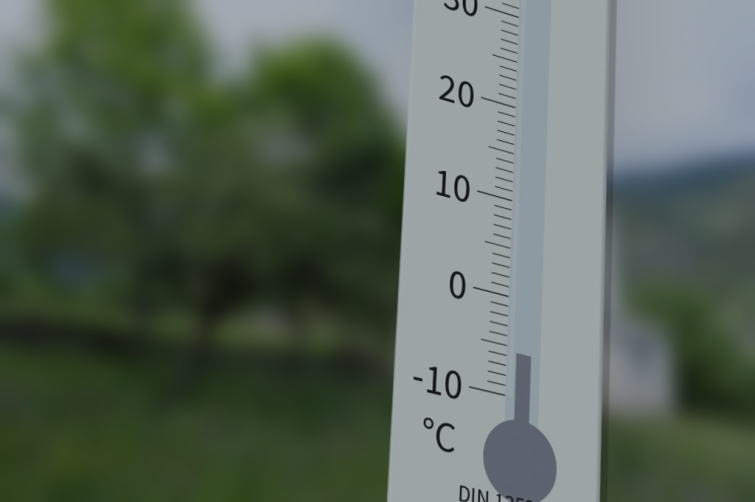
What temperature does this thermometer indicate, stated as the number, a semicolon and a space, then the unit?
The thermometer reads -5.5; °C
